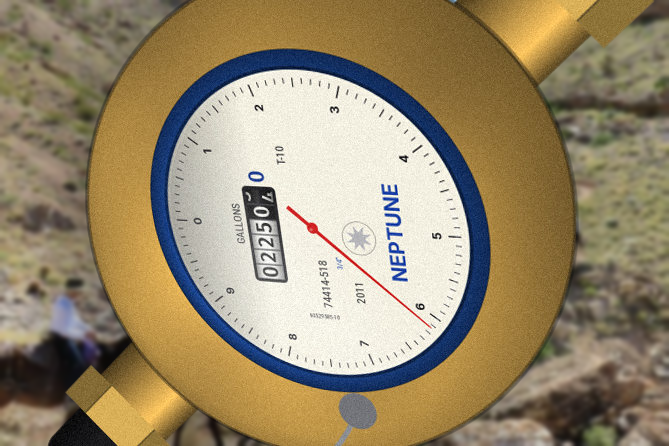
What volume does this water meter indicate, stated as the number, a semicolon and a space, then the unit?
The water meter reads 225036.1; gal
